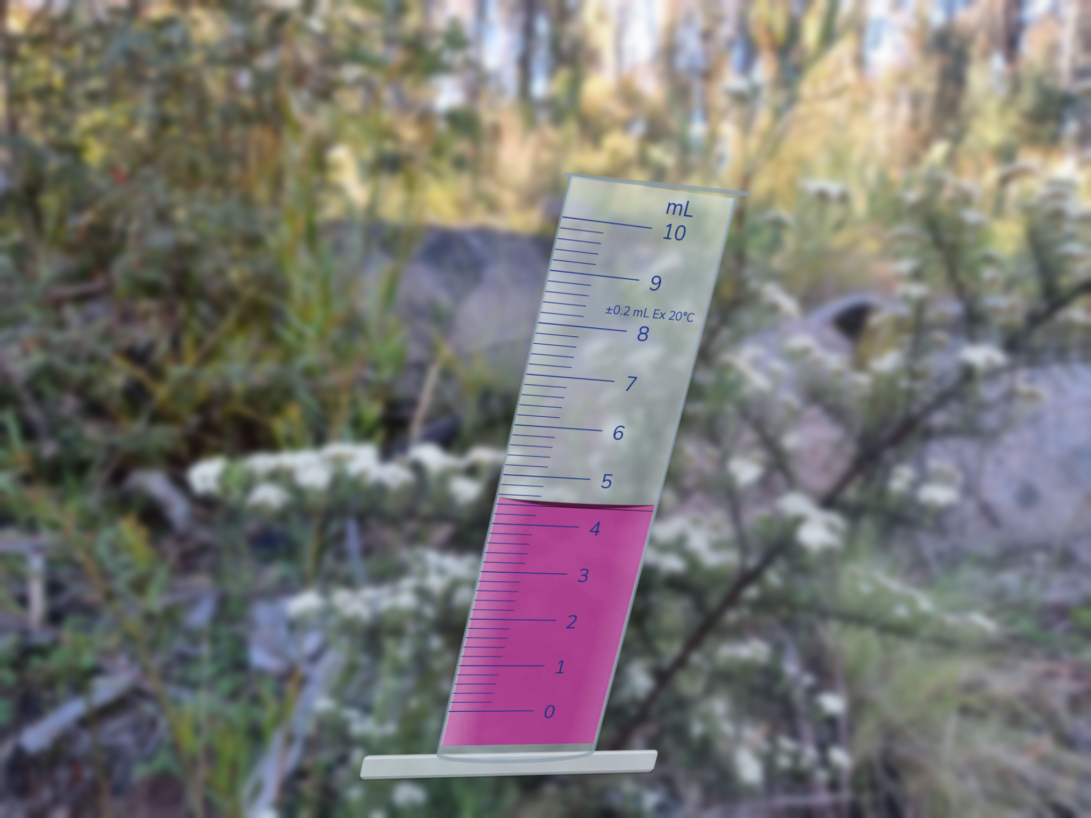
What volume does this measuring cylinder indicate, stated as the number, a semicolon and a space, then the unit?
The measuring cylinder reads 4.4; mL
